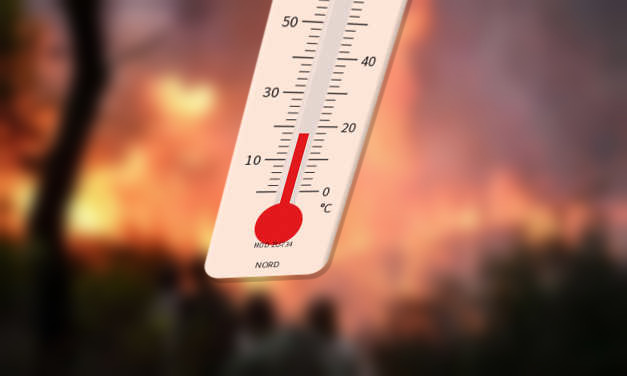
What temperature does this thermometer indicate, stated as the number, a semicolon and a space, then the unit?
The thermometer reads 18; °C
